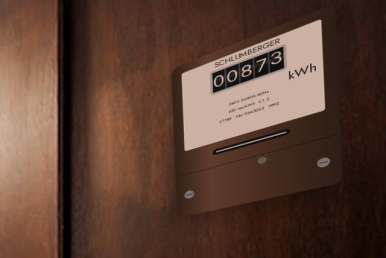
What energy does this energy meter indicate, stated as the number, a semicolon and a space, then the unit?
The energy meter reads 873; kWh
